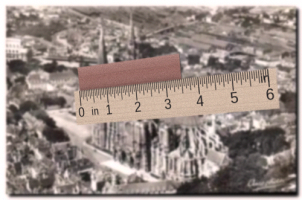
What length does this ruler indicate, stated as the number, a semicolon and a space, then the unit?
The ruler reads 3.5; in
